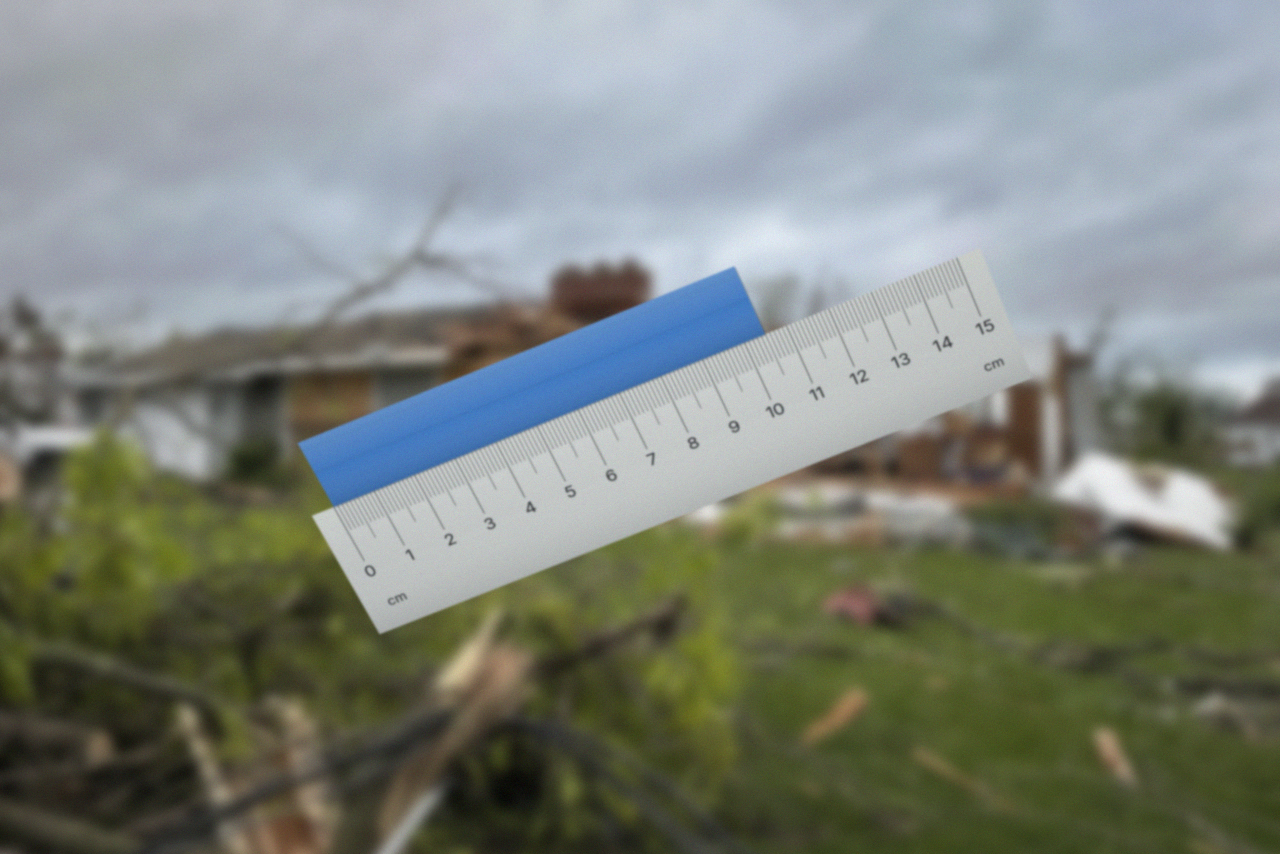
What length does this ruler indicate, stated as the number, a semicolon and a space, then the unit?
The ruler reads 10.5; cm
